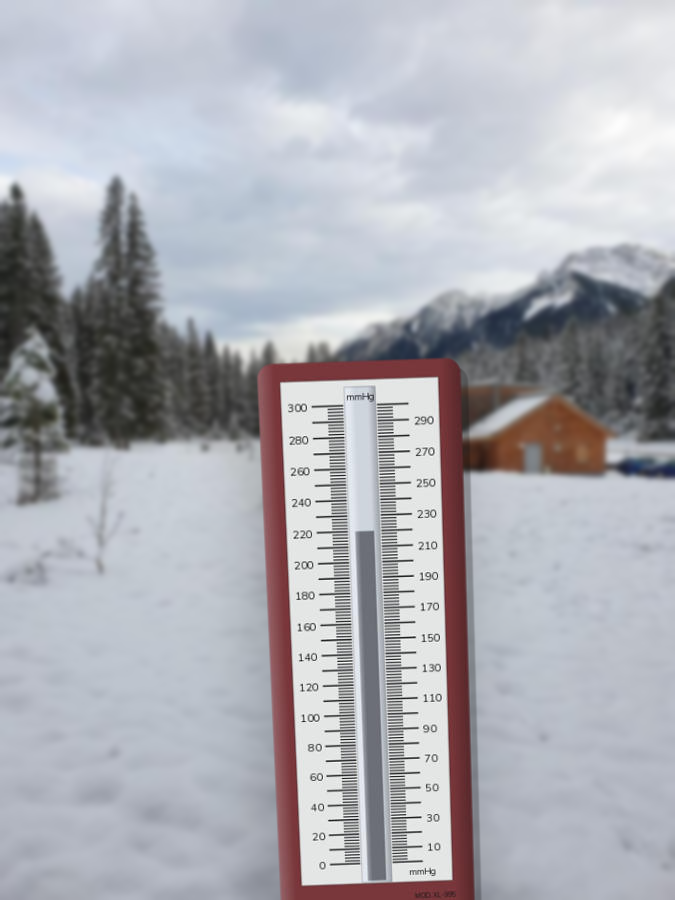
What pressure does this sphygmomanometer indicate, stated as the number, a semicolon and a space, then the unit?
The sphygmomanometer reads 220; mmHg
